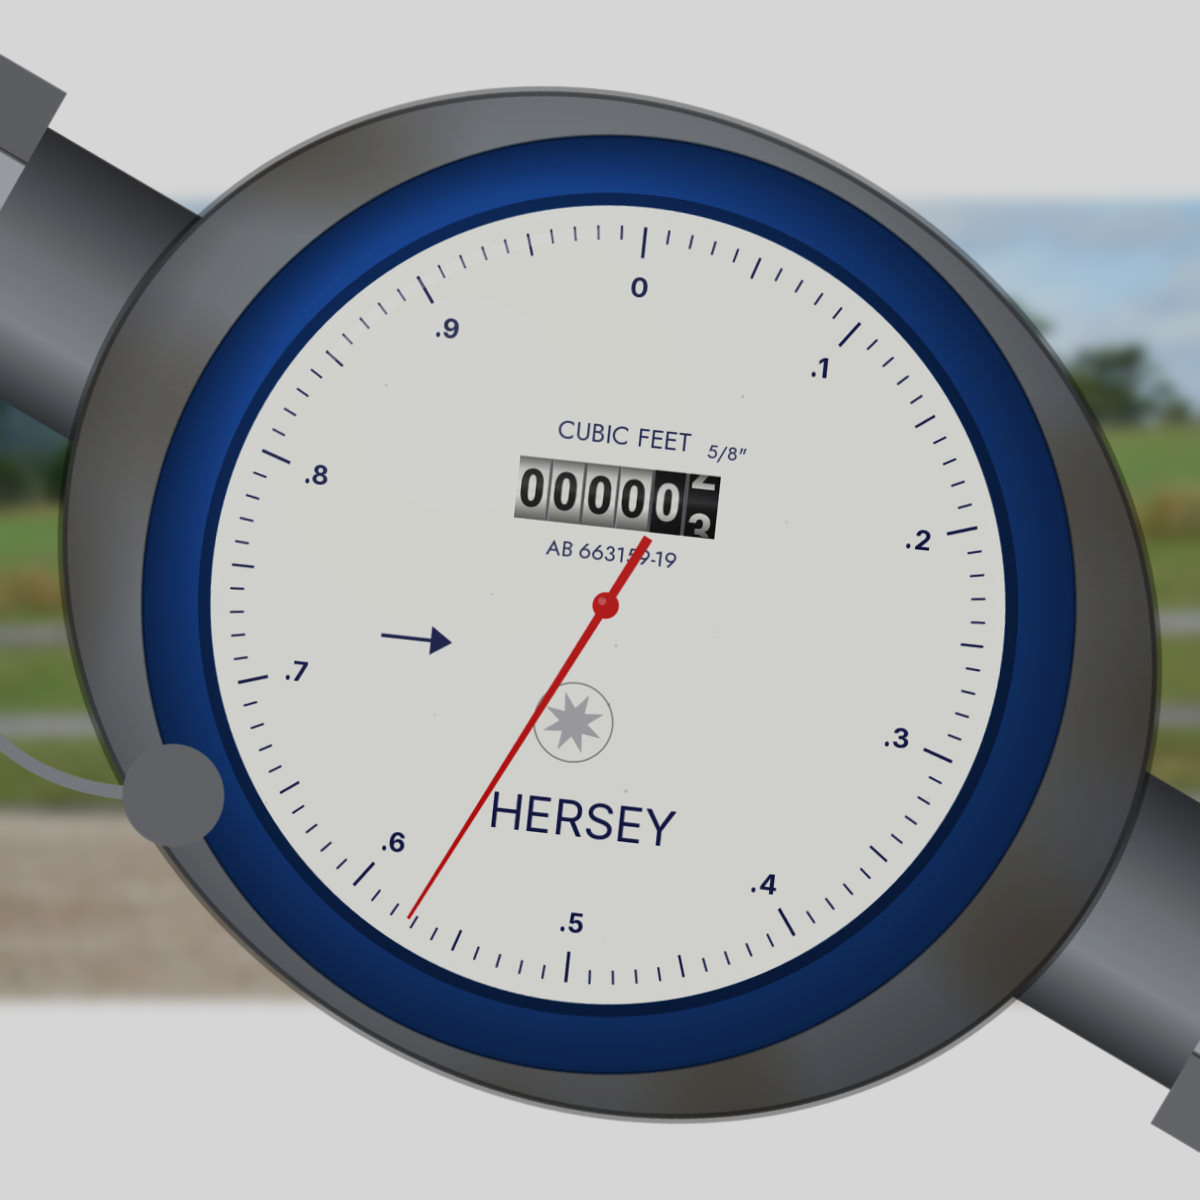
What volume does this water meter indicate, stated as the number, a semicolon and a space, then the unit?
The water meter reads 2.57; ft³
